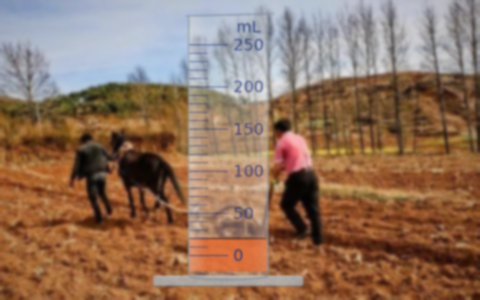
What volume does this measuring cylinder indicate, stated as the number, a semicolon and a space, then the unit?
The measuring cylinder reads 20; mL
